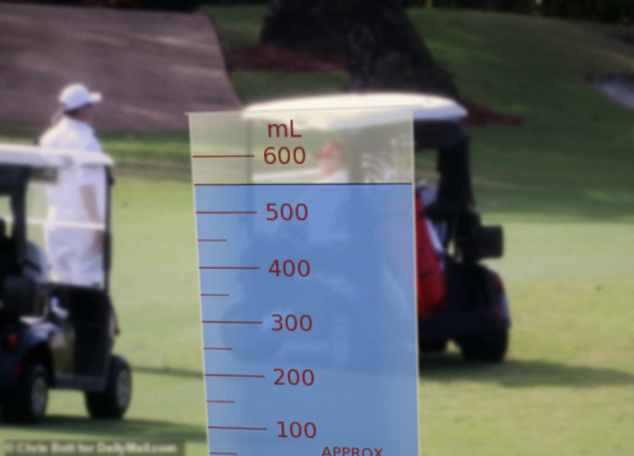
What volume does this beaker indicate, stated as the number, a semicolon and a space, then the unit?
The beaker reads 550; mL
